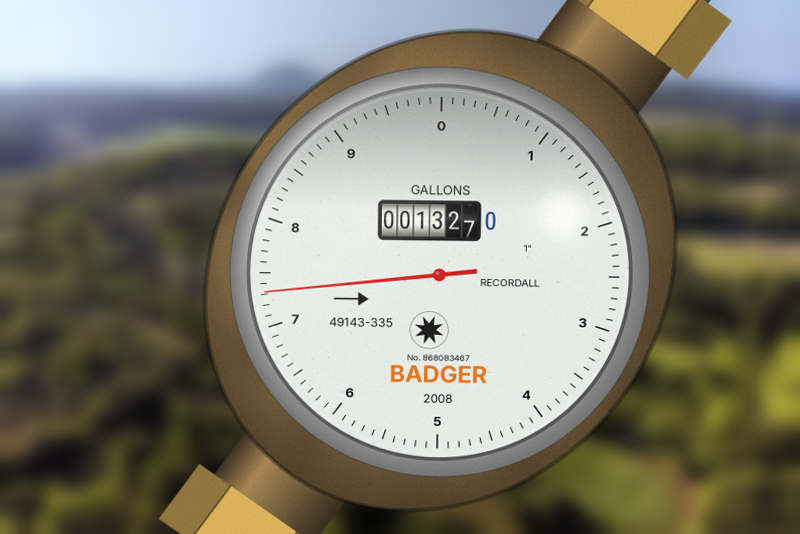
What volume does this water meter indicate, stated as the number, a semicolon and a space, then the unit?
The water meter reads 13267.3; gal
